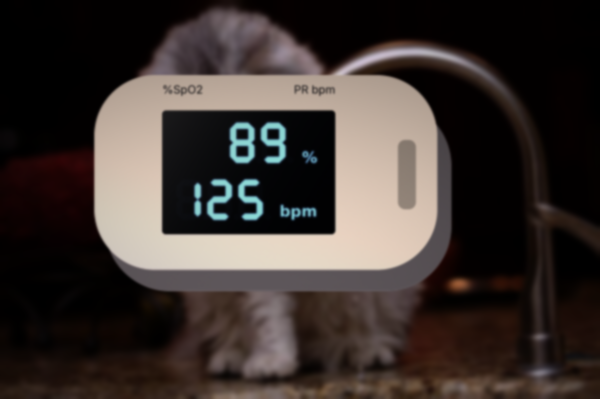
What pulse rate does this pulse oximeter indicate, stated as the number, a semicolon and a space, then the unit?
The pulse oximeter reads 125; bpm
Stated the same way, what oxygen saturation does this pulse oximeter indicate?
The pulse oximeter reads 89; %
